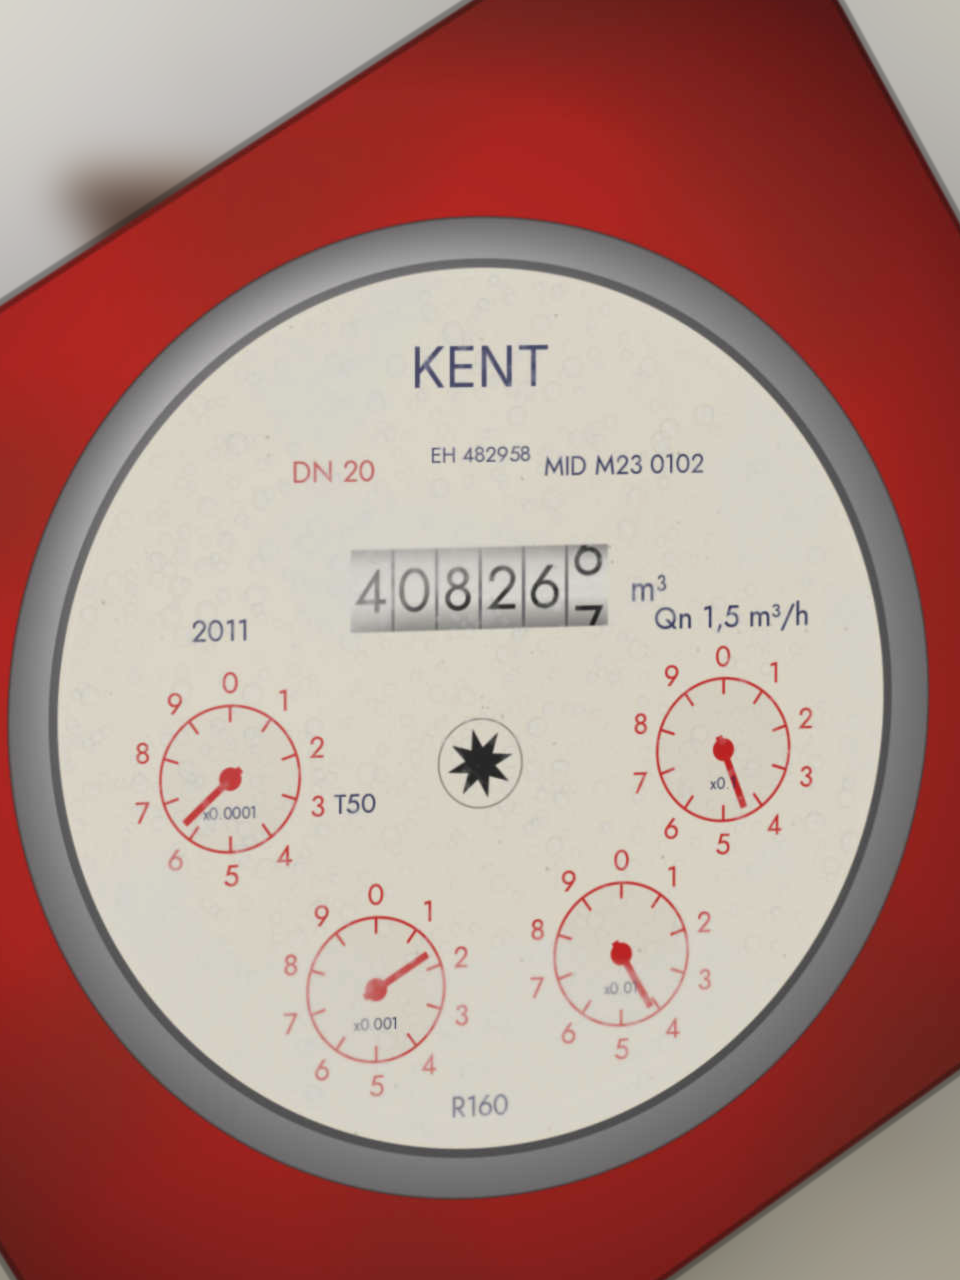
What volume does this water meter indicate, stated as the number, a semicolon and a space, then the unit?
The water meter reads 408266.4416; m³
